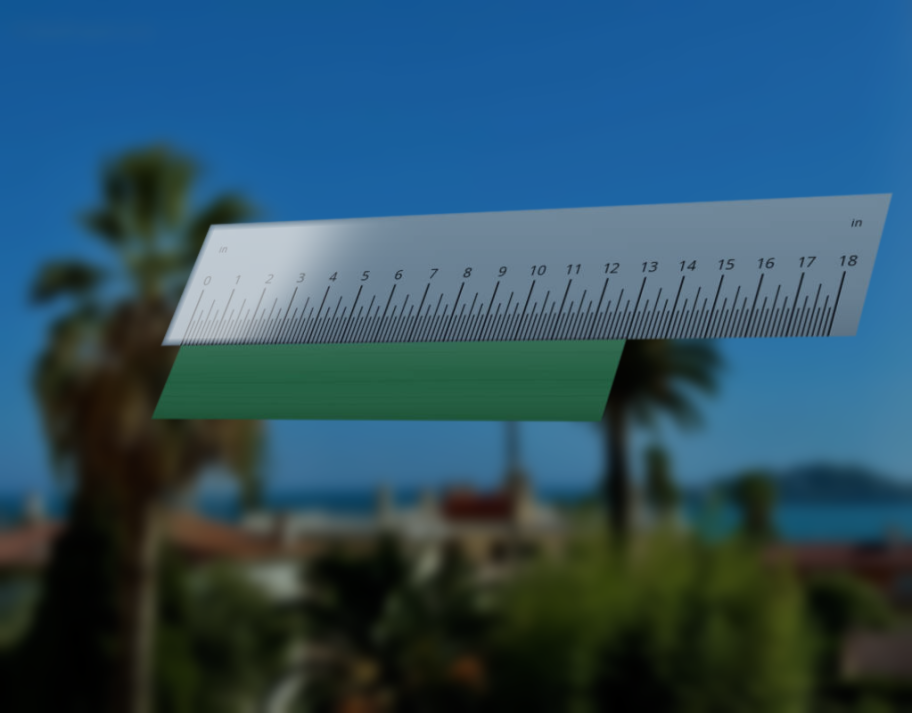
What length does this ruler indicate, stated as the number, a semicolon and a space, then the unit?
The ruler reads 13; in
